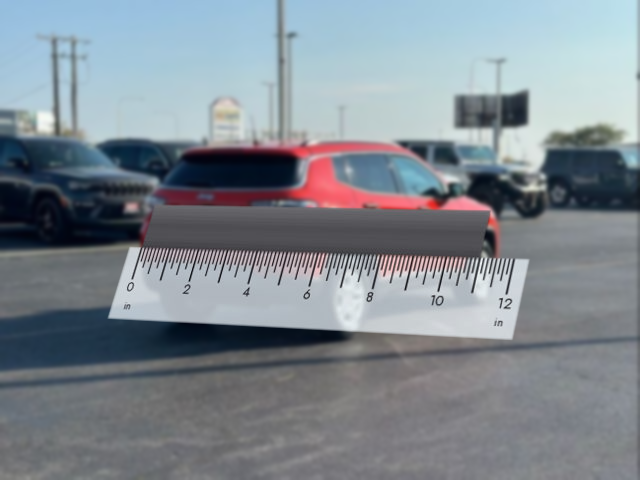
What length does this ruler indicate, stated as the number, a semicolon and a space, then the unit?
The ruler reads 11; in
